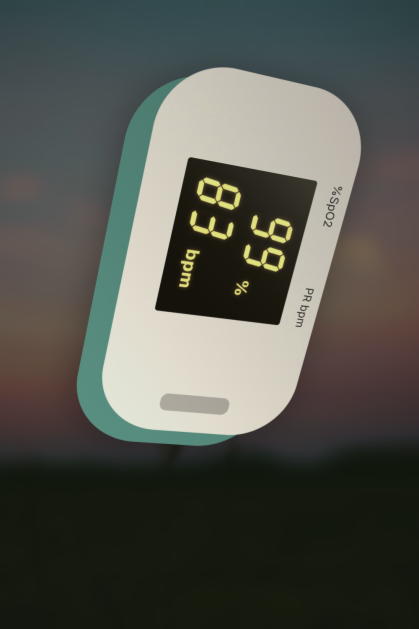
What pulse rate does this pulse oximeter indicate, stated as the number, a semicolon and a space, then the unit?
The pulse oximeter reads 83; bpm
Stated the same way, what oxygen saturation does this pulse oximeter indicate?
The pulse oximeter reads 99; %
